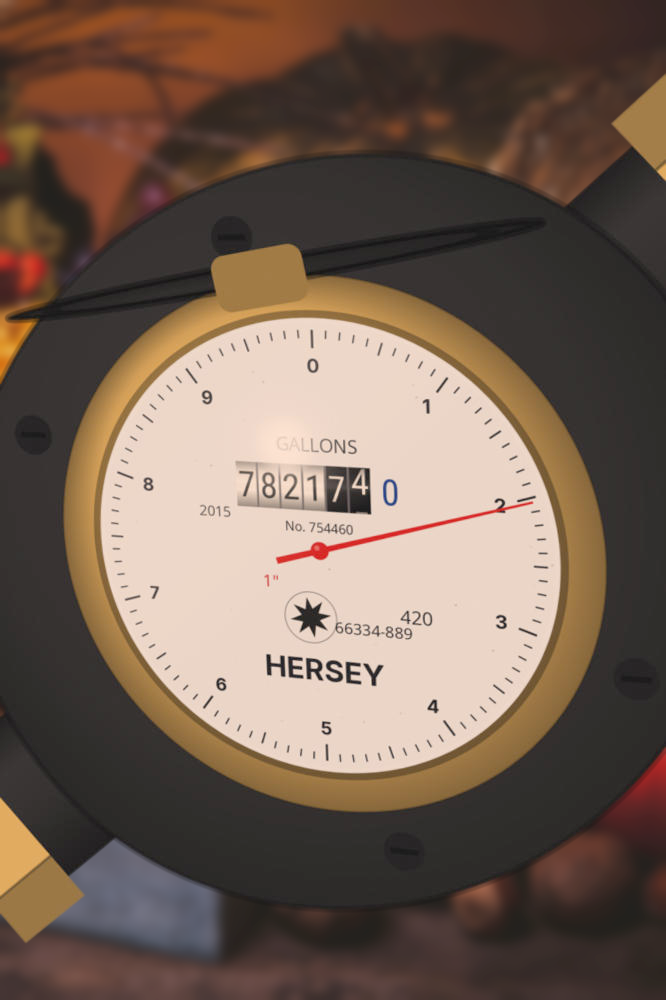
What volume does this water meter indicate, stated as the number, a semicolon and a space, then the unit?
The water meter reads 7821742.0; gal
